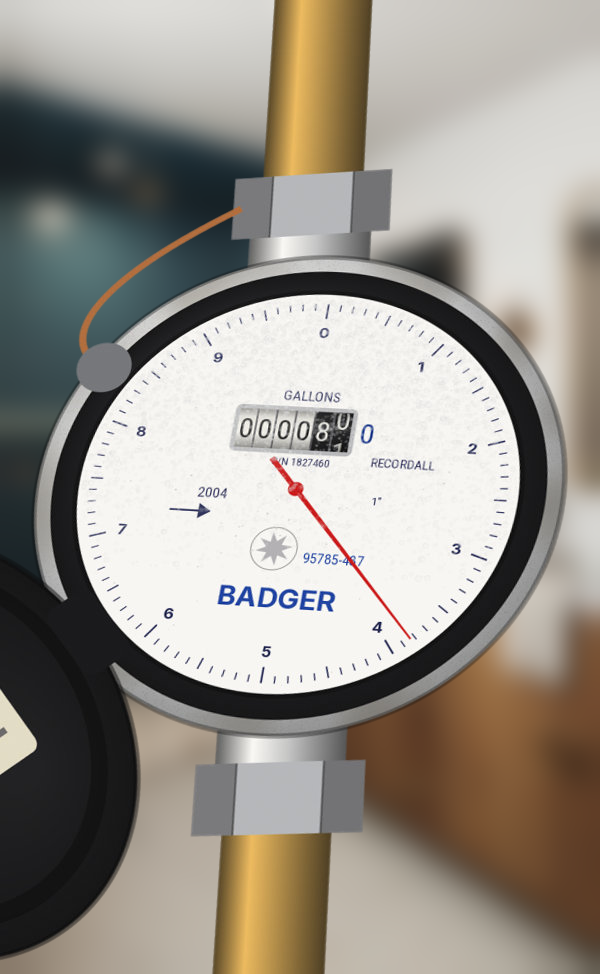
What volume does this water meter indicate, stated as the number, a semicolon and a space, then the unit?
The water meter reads 803.8; gal
